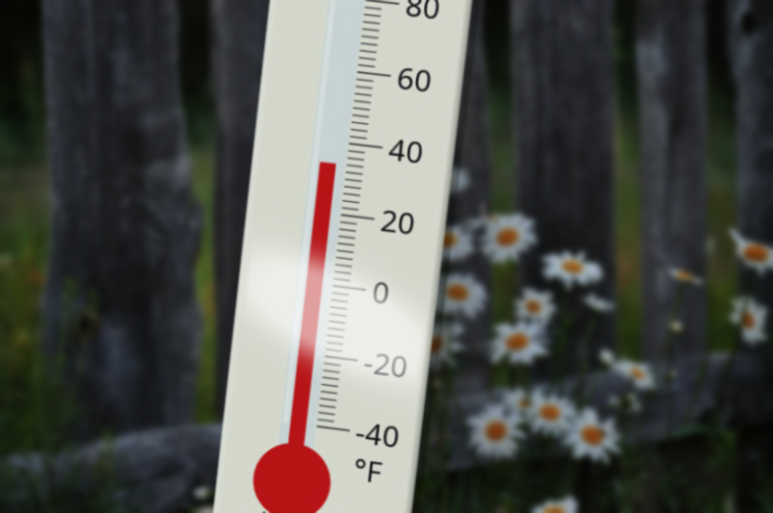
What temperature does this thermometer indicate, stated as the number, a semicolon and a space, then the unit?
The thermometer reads 34; °F
